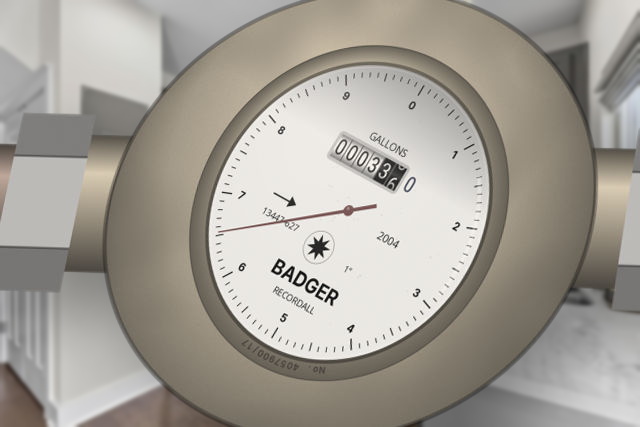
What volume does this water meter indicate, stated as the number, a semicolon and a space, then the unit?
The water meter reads 3356.5; gal
